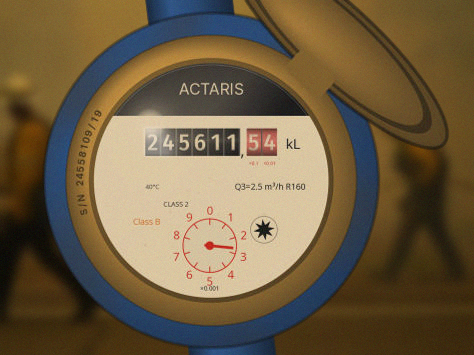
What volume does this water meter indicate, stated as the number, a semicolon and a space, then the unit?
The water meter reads 245611.542; kL
